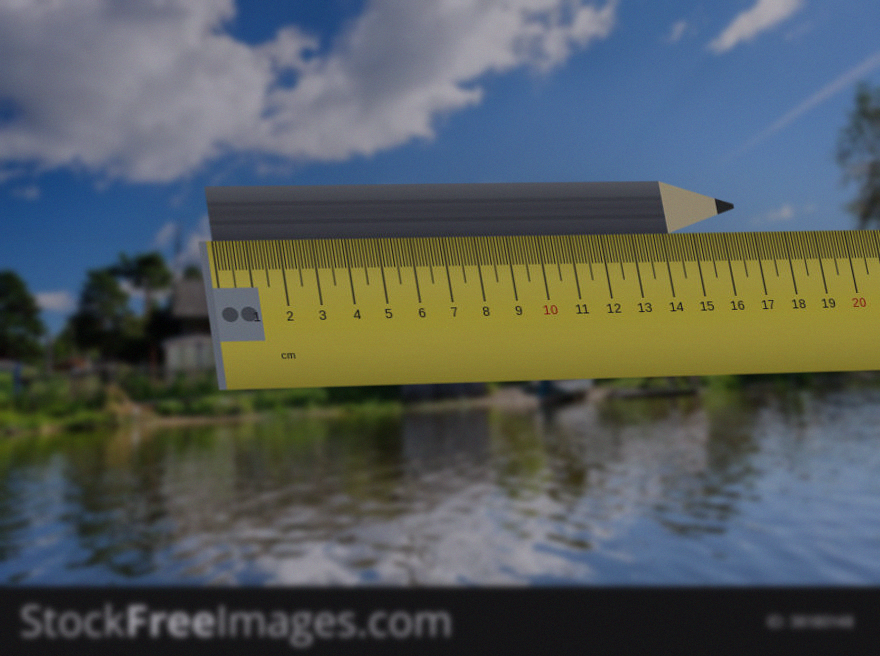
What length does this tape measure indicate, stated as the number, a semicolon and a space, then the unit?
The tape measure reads 16.5; cm
